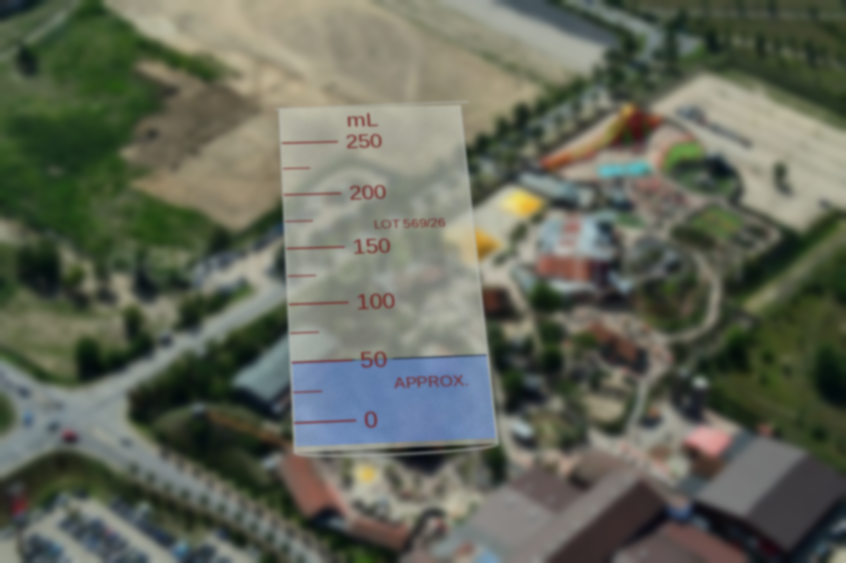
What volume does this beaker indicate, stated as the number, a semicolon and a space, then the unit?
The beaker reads 50; mL
